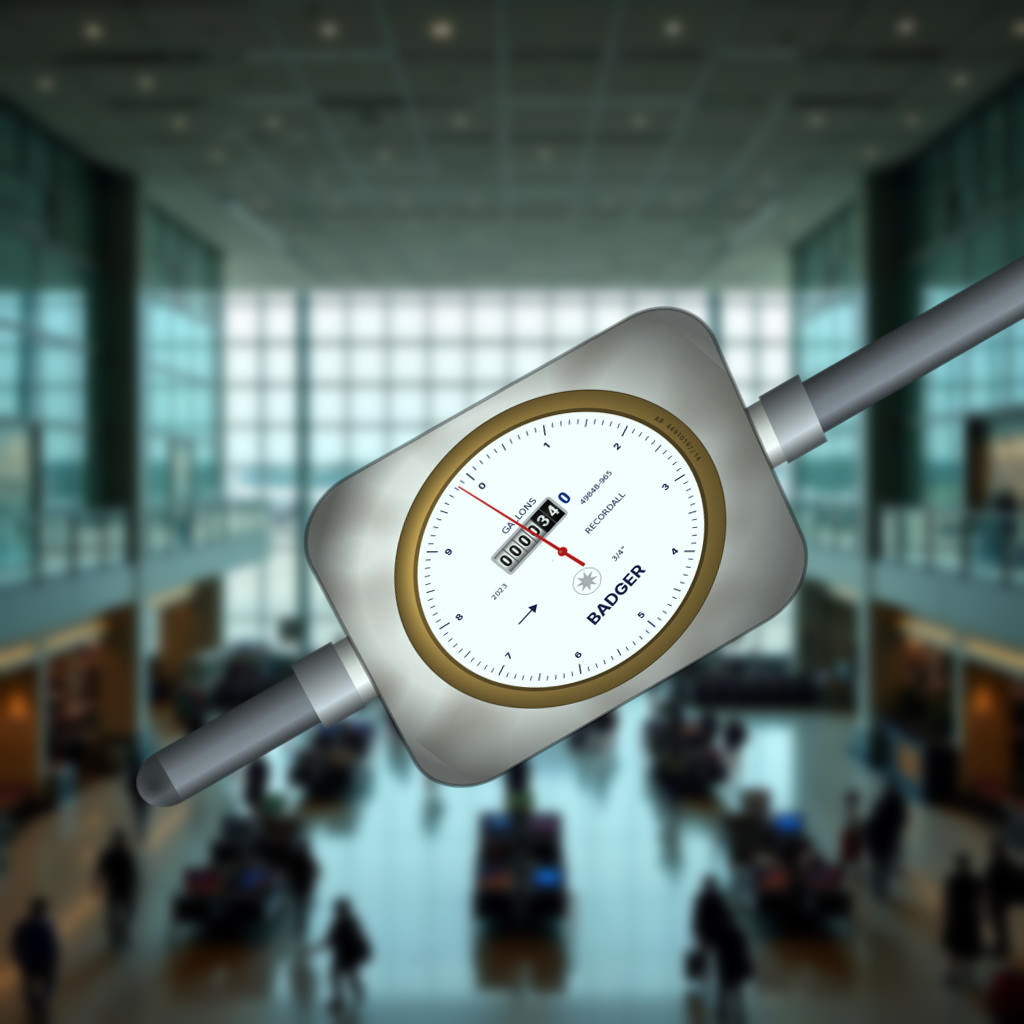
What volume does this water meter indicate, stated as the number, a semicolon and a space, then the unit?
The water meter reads 339.8; gal
